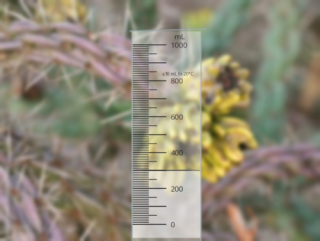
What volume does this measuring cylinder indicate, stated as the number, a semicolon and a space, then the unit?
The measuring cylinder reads 300; mL
